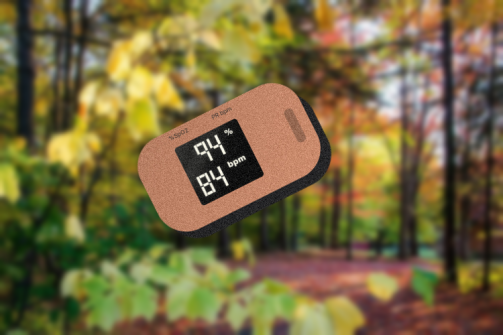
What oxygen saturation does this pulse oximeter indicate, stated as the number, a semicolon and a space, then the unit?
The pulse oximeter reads 94; %
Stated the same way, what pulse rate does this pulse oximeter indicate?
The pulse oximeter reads 84; bpm
